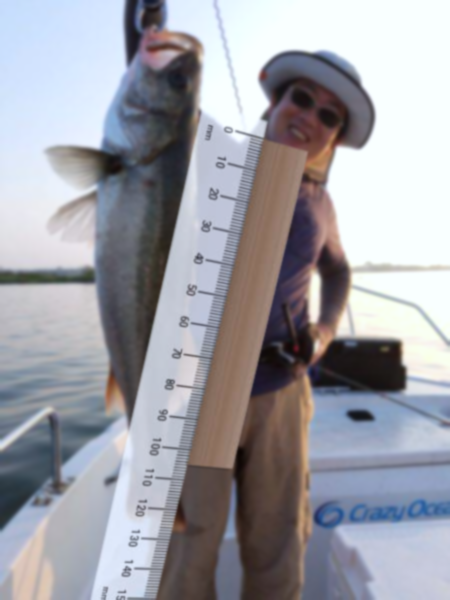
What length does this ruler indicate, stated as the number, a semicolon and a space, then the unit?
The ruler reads 105; mm
